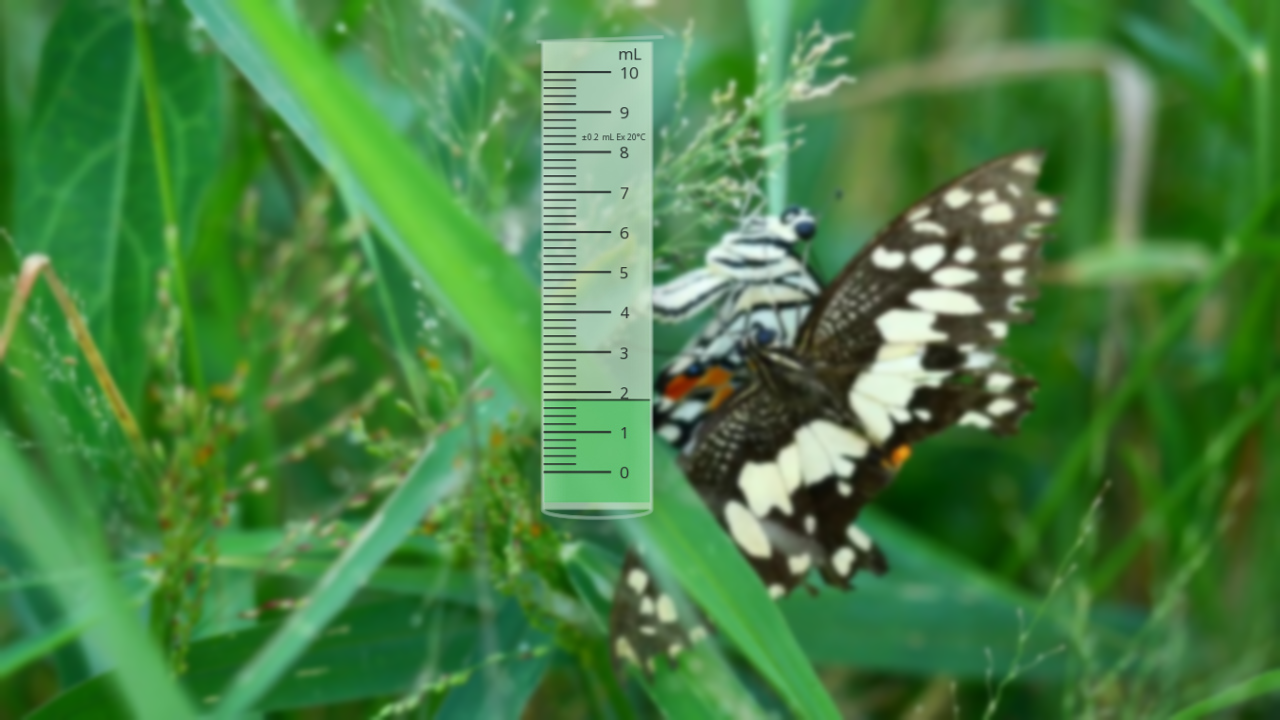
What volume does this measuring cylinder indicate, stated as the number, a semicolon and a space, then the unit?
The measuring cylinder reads 1.8; mL
